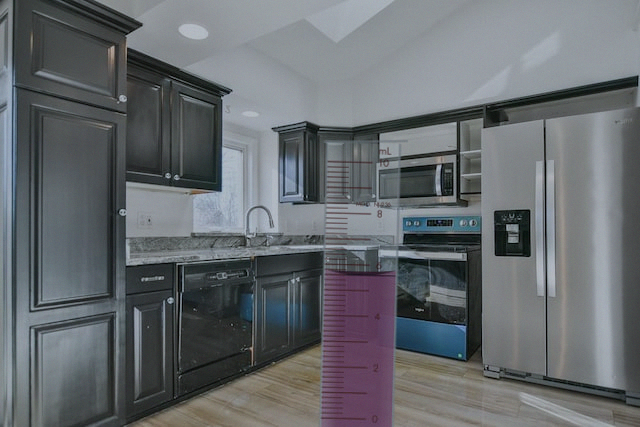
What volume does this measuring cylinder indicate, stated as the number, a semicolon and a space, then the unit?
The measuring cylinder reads 5.6; mL
